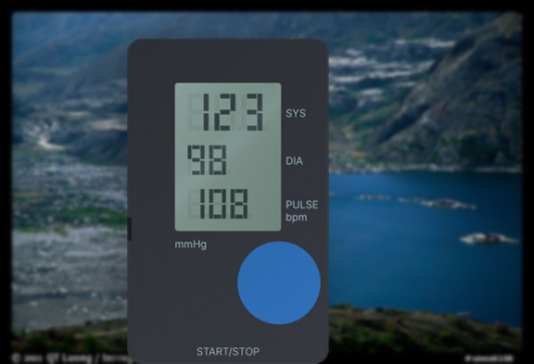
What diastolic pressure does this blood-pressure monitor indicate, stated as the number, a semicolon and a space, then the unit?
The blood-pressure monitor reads 98; mmHg
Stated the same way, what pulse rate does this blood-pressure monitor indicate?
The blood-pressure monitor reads 108; bpm
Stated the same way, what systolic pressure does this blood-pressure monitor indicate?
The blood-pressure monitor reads 123; mmHg
